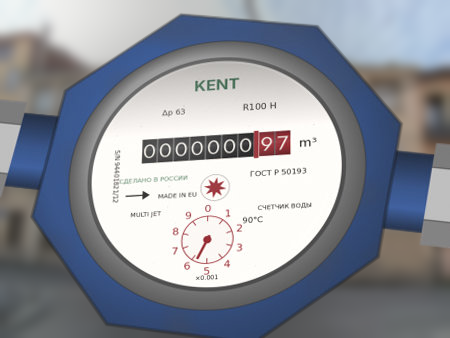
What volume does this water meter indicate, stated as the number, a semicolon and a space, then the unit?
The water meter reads 0.975; m³
